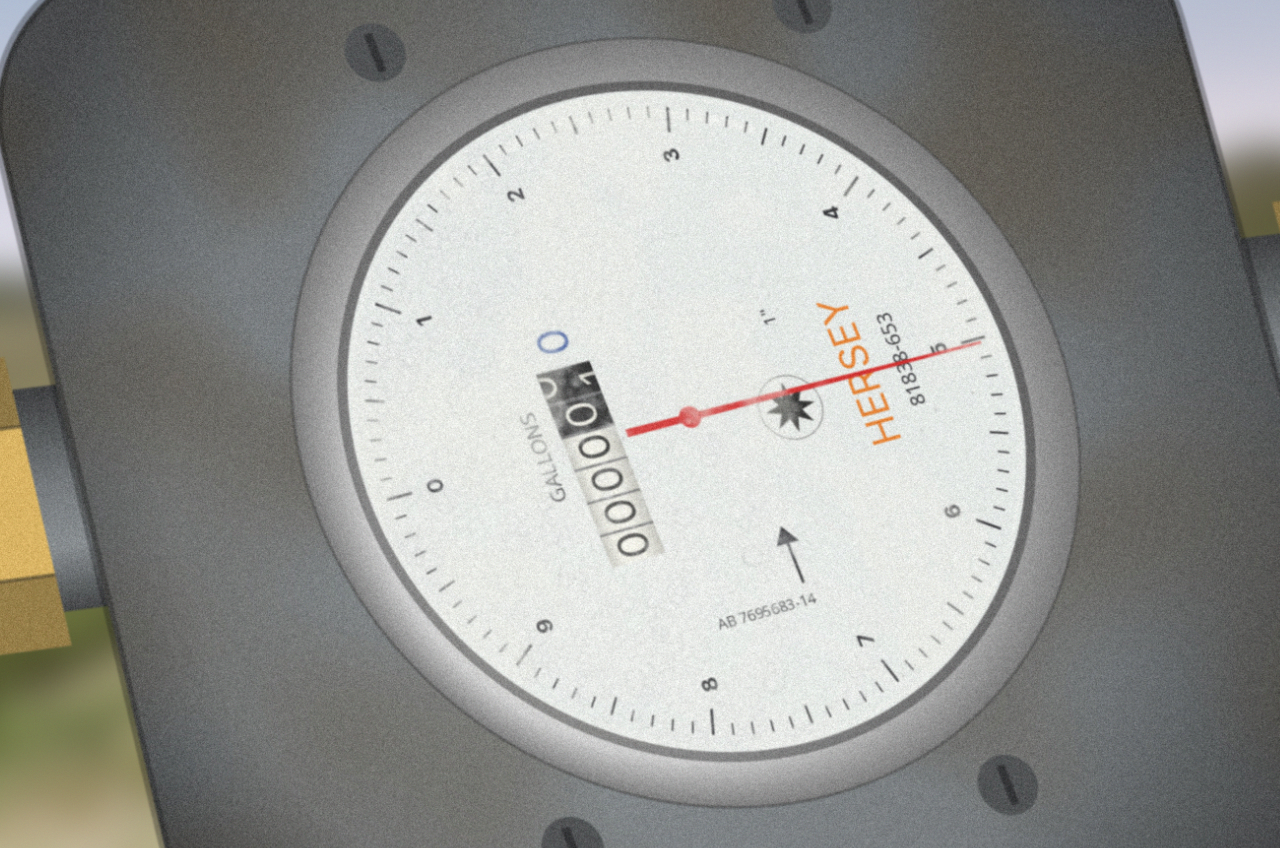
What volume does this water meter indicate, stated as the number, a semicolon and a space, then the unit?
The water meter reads 5.0; gal
